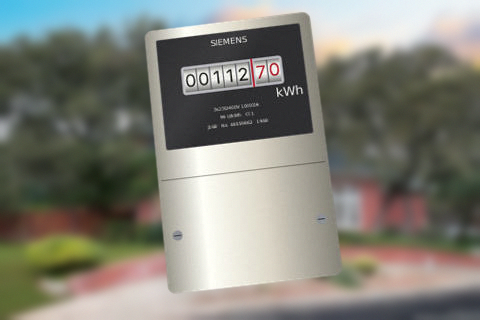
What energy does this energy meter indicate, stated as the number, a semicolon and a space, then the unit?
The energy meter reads 112.70; kWh
